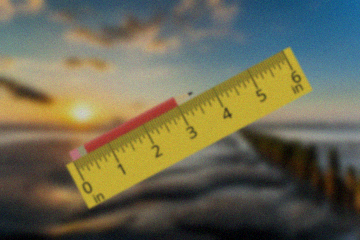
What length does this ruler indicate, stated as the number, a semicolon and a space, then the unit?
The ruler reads 3.5; in
